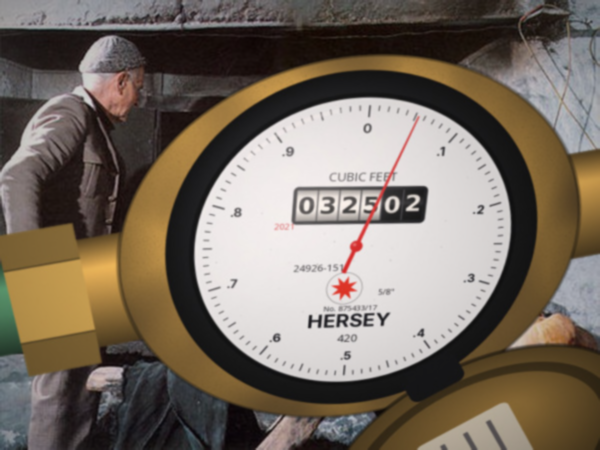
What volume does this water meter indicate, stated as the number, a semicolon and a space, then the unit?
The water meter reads 32502.05; ft³
